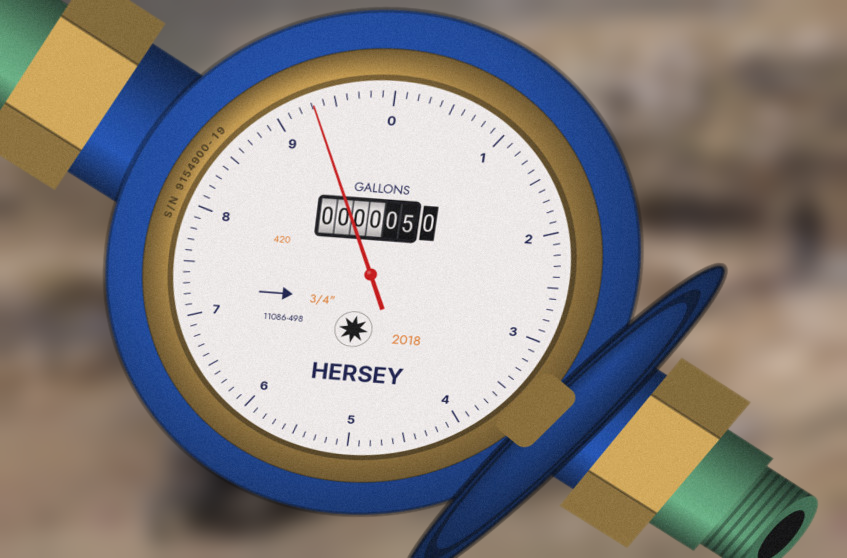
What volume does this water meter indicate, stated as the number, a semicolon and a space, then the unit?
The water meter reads 49.3; gal
